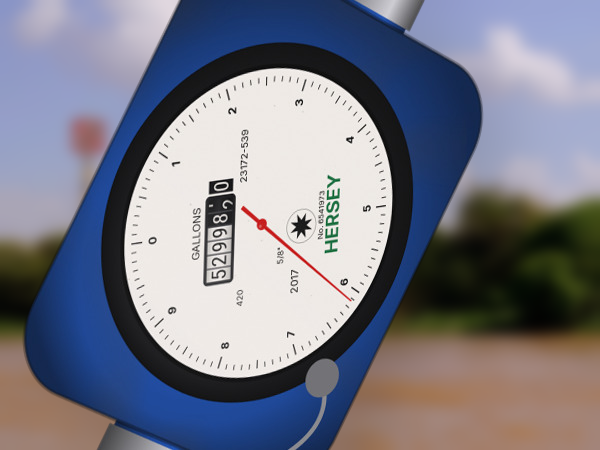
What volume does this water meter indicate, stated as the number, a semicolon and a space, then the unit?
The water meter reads 5299816.1; gal
